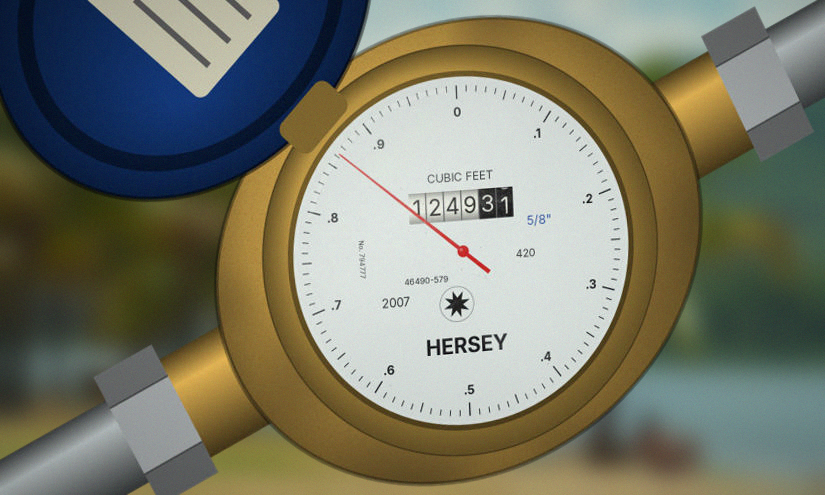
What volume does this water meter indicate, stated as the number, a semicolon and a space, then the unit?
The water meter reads 124930.86; ft³
